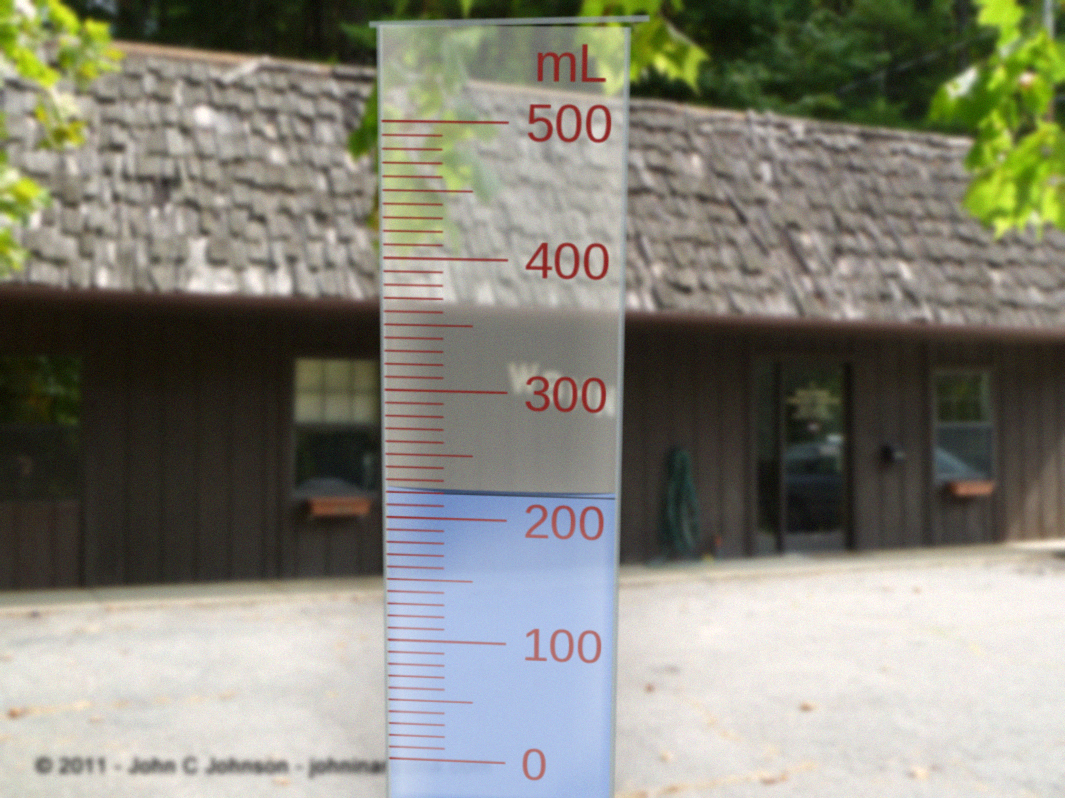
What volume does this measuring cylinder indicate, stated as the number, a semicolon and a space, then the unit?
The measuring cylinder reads 220; mL
